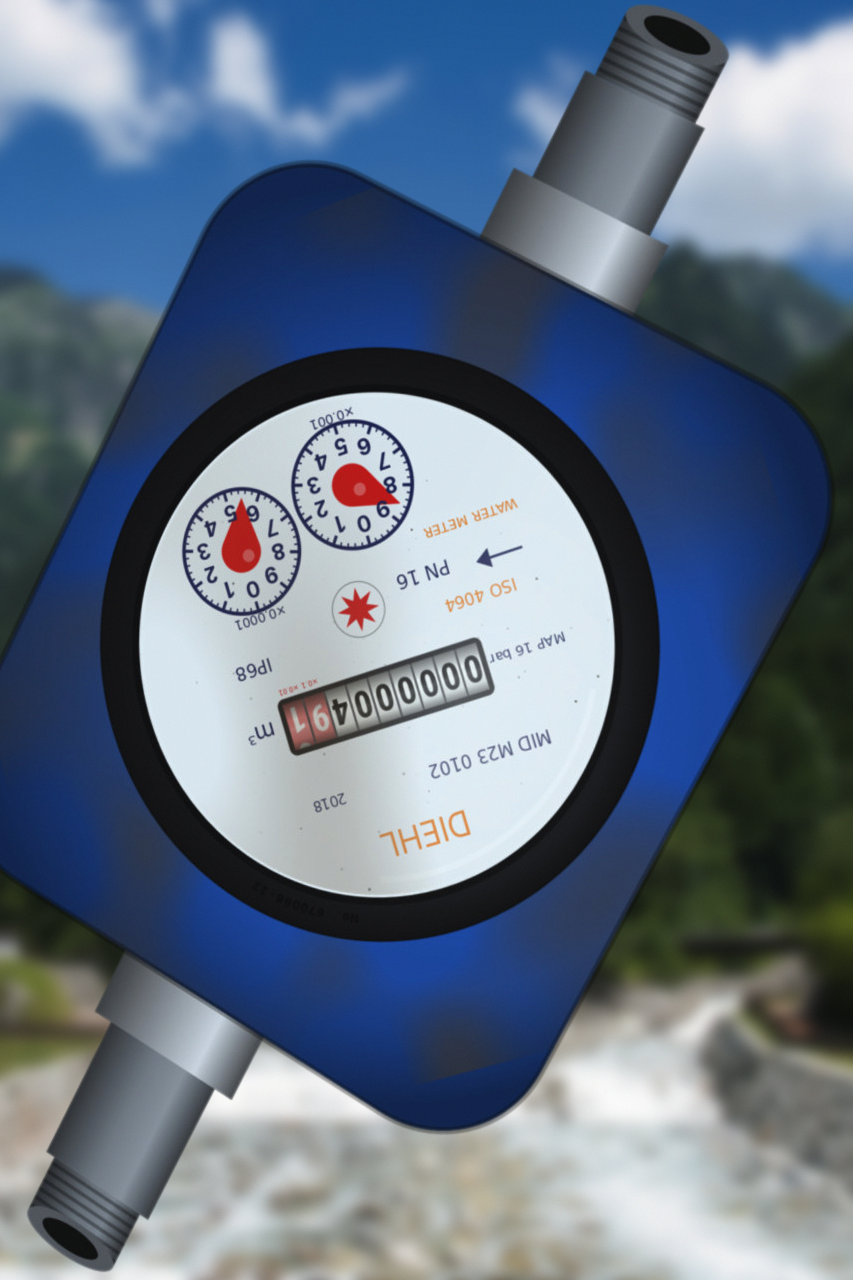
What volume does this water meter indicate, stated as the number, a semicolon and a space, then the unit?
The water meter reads 4.9085; m³
